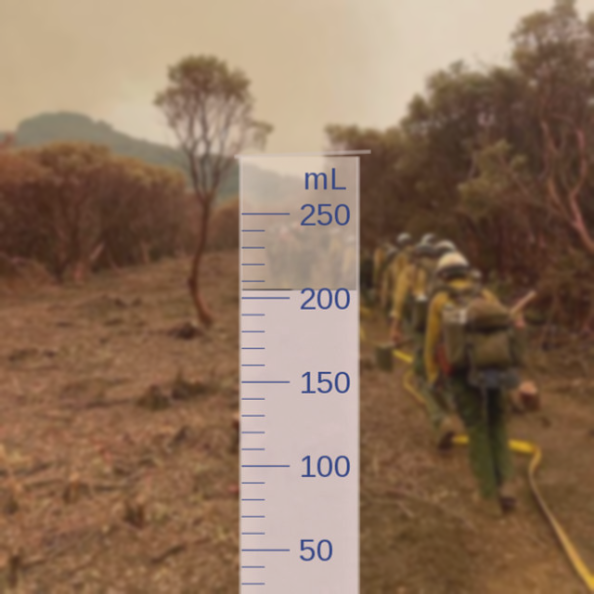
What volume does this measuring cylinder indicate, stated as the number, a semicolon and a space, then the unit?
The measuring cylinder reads 205; mL
